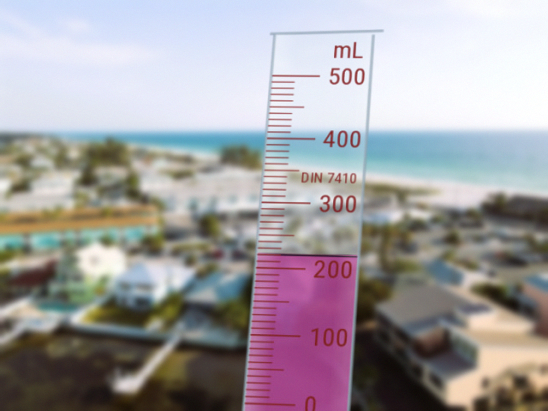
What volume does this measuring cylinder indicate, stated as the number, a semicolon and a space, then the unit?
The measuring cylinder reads 220; mL
